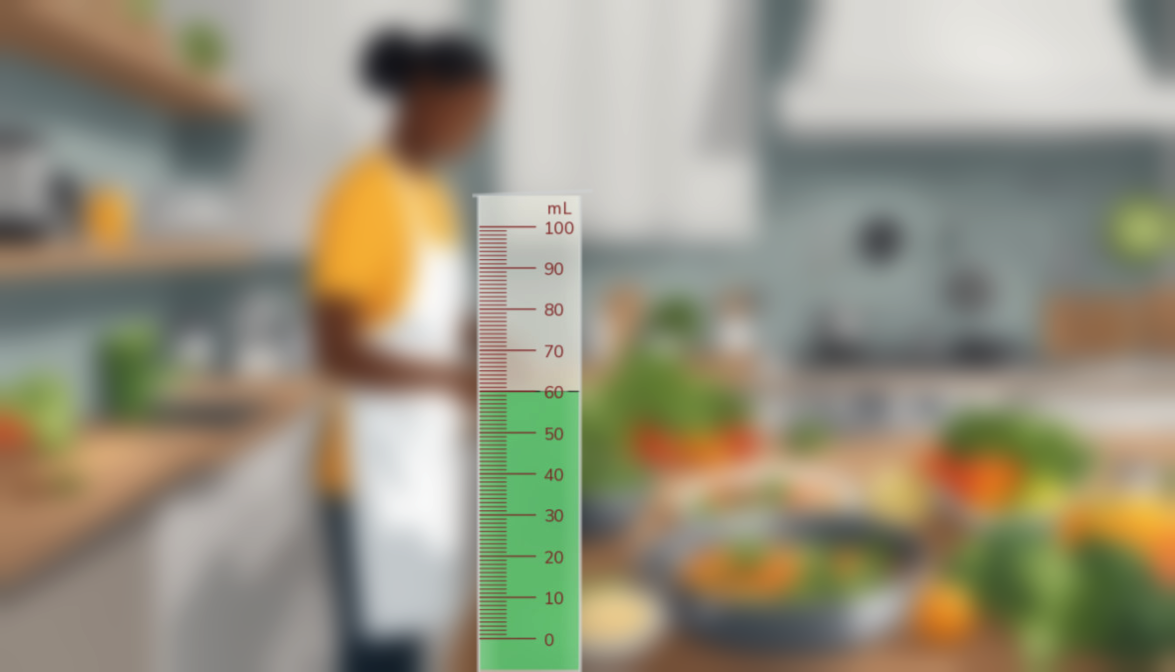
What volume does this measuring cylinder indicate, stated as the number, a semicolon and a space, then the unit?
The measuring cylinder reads 60; mL
